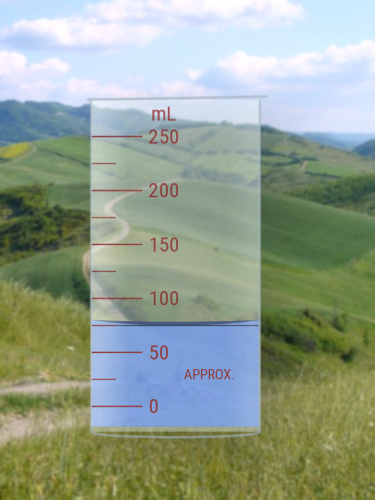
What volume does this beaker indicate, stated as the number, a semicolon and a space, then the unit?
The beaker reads 75; mL
